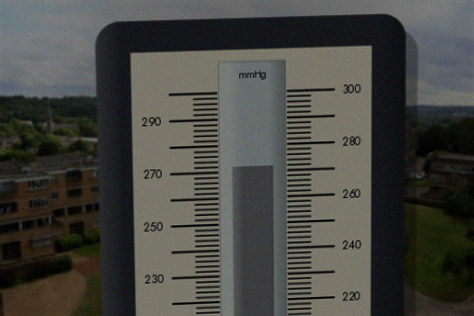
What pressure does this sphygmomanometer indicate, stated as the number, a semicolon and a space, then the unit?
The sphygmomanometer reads 272; mmHg
